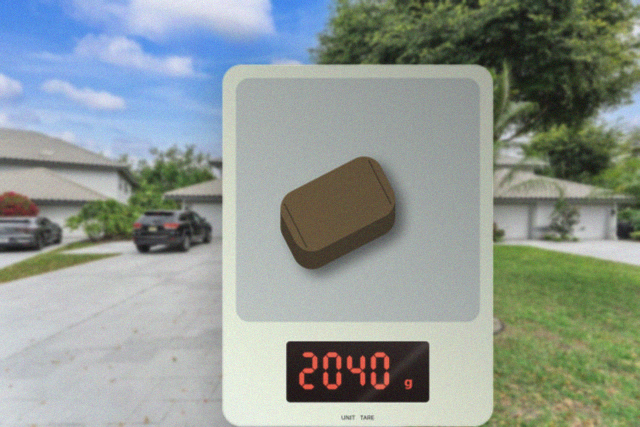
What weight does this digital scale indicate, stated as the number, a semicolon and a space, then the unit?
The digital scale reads 2040; g
